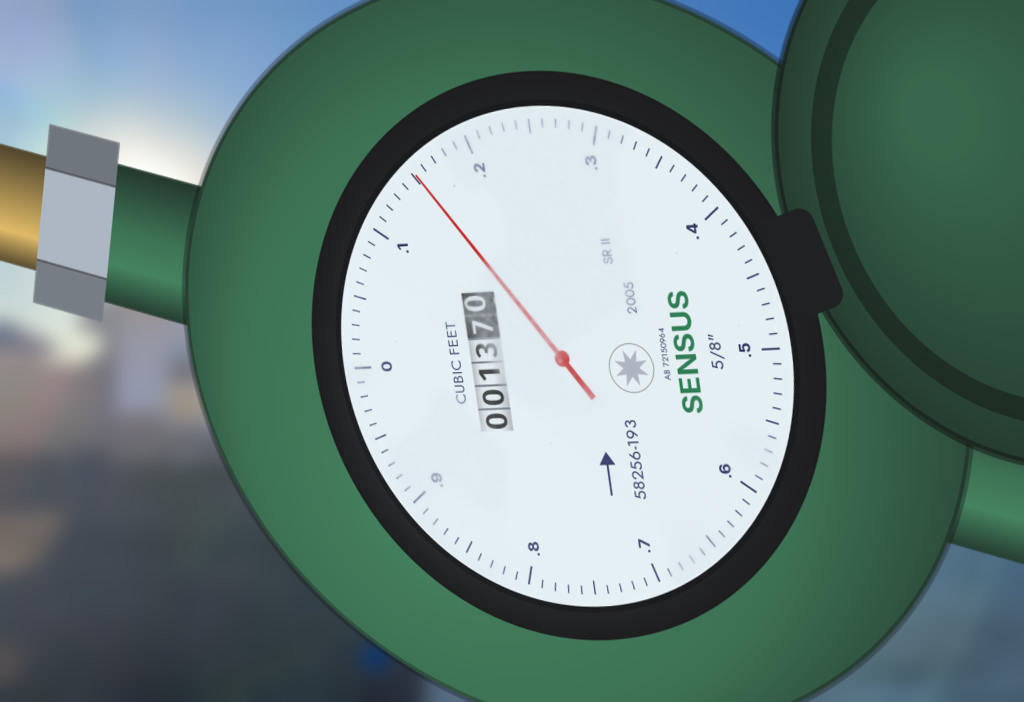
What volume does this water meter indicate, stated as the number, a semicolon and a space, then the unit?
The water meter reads 1370.15; ft³
